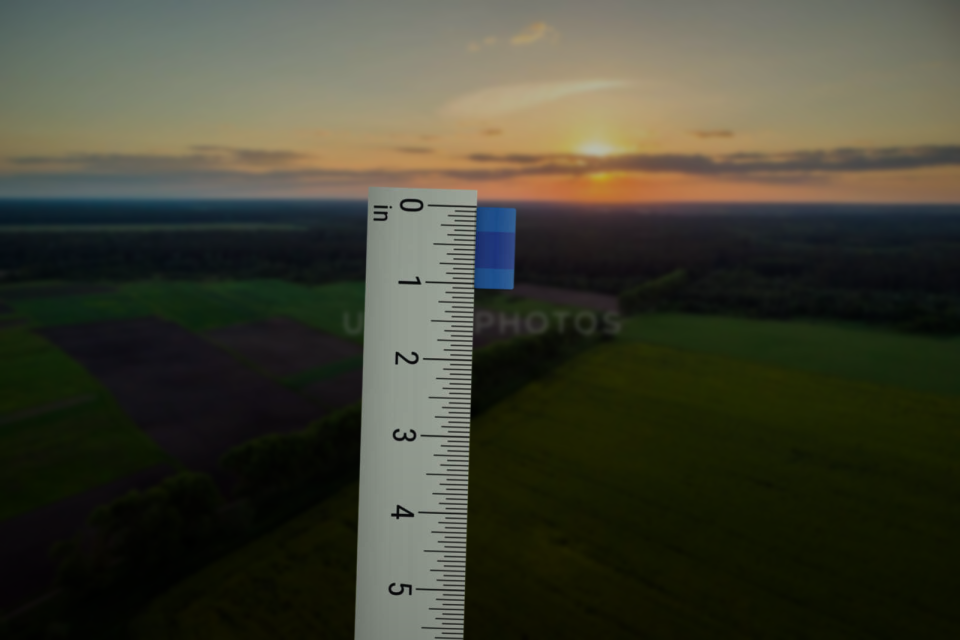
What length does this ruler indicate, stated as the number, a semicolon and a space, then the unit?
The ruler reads 1.0625; in
